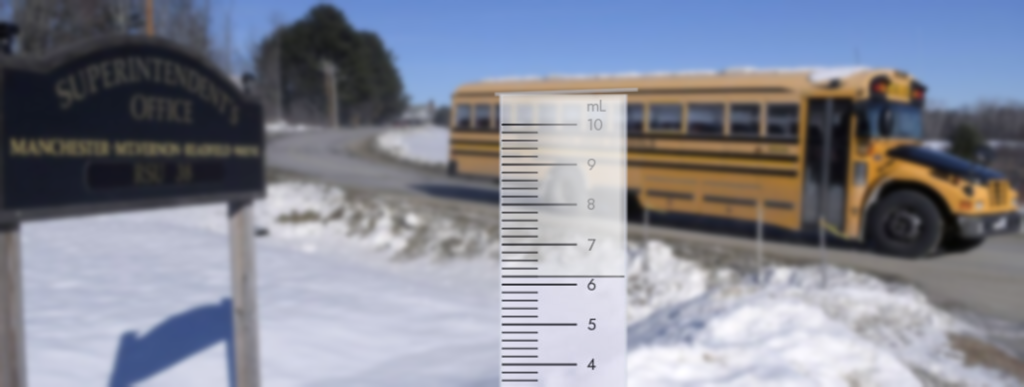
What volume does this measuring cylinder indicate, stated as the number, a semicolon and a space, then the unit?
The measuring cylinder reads 6.2; mL
